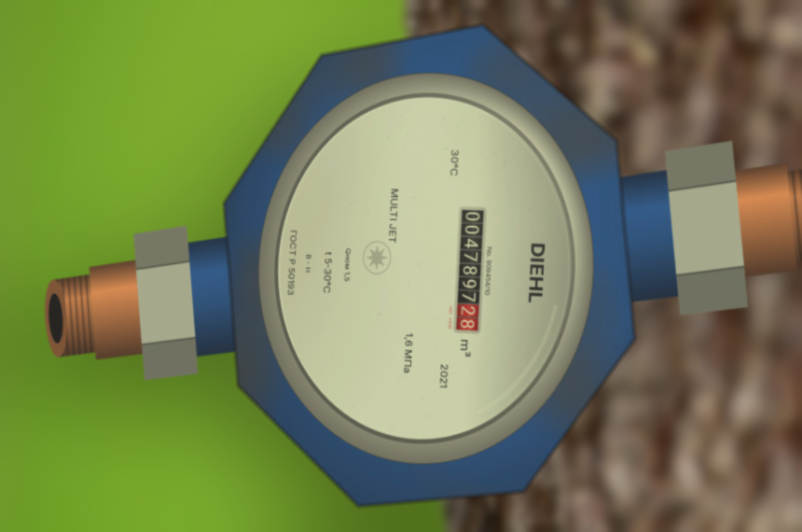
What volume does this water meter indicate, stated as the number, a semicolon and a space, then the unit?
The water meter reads 47897.28; m³
